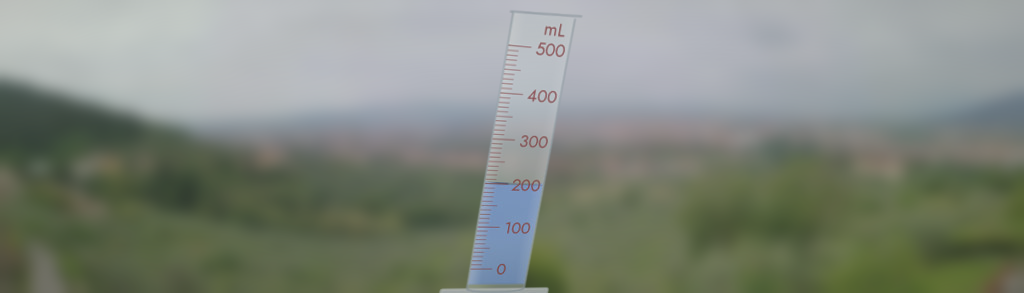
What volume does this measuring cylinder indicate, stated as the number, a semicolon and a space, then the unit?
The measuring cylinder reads 200; mL
